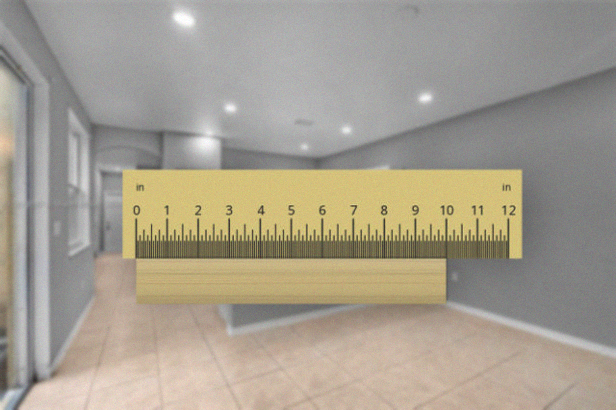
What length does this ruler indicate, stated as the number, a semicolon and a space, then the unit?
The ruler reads 10; in
